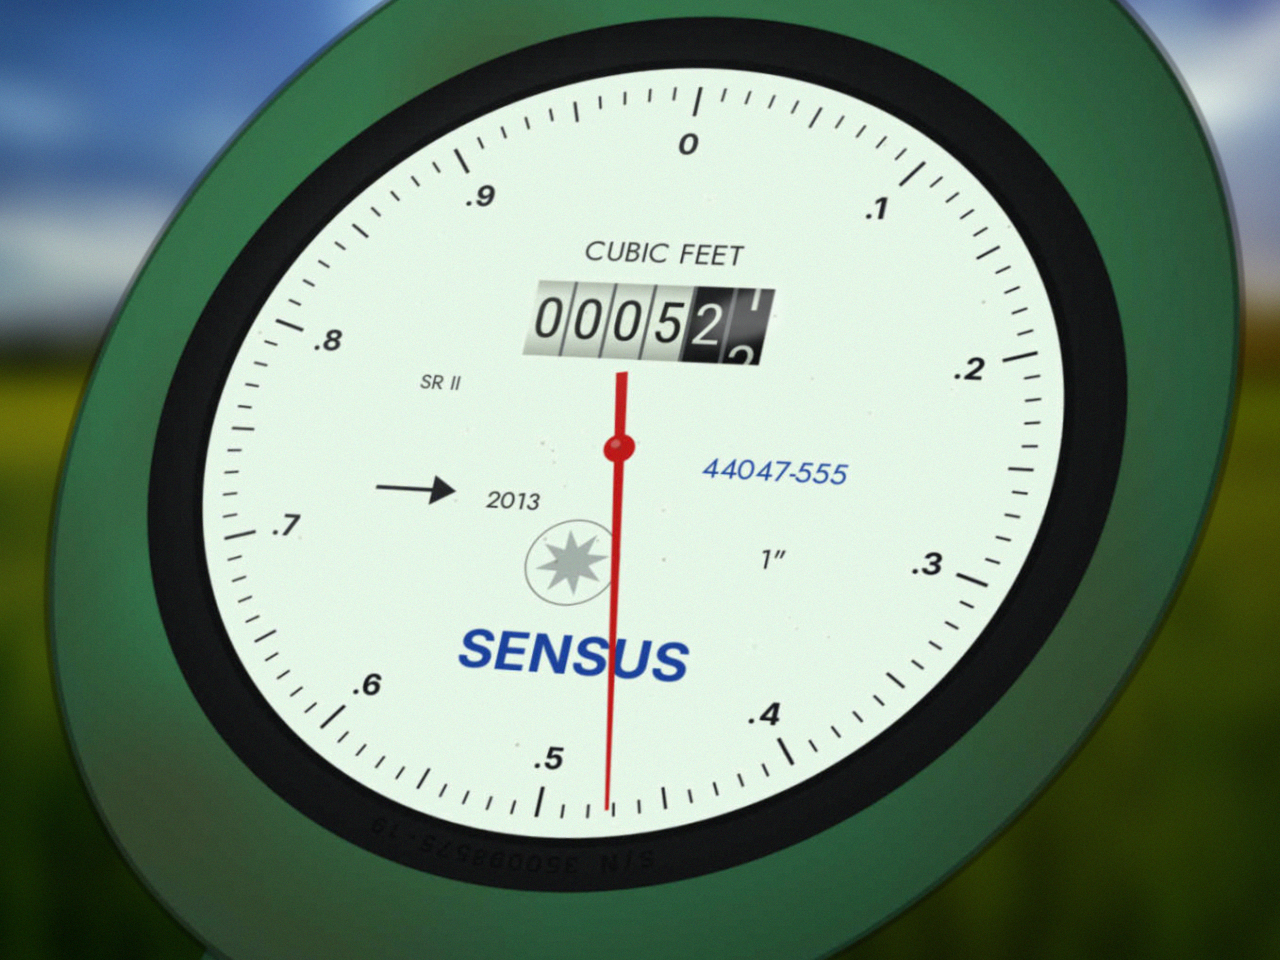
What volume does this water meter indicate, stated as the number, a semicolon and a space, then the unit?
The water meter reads 521.47; ft³
